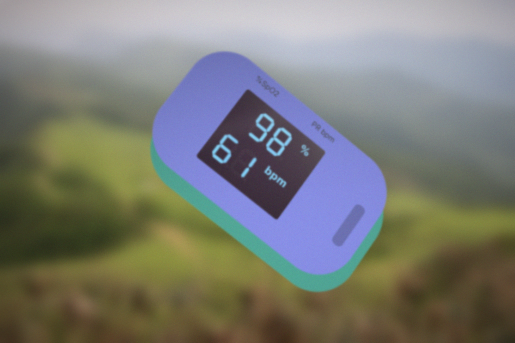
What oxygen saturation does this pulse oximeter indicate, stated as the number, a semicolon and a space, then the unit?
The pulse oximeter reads 98; %
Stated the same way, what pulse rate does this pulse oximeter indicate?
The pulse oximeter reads 61; bpm
